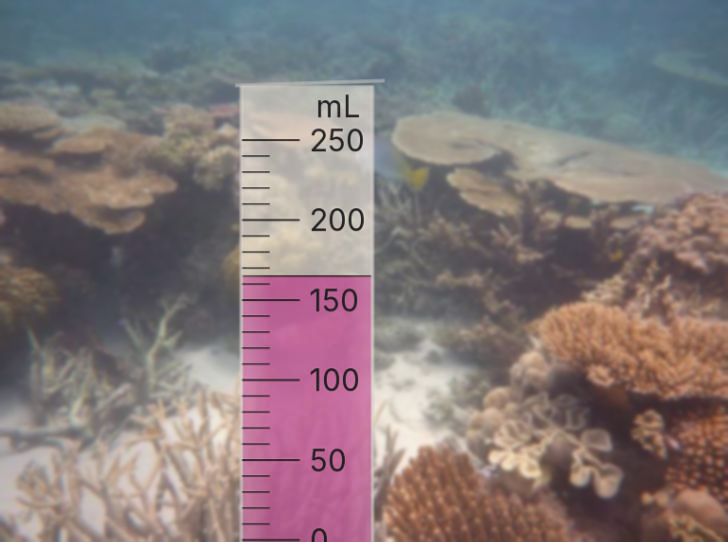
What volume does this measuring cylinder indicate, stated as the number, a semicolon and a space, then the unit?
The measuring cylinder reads 165; mL
